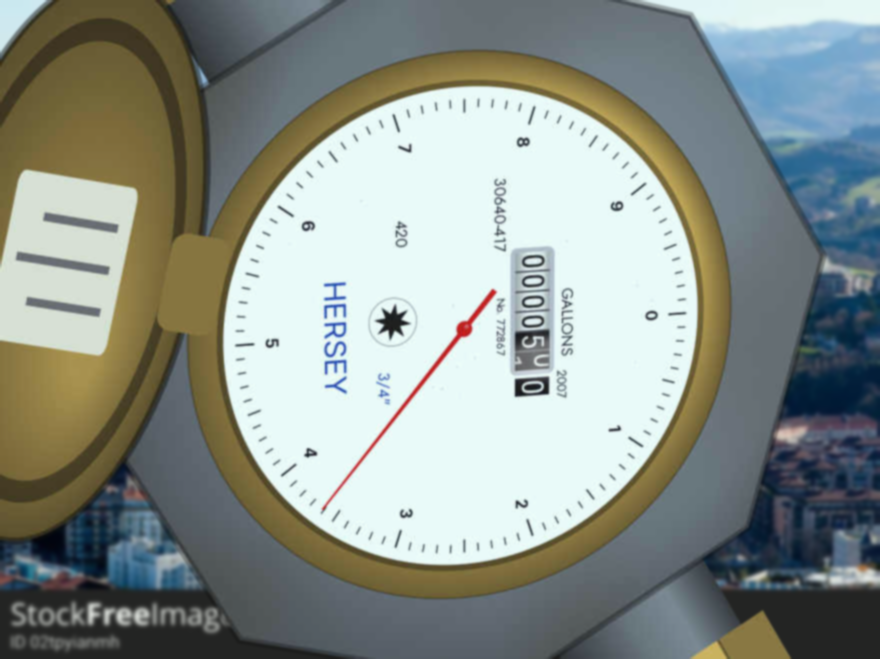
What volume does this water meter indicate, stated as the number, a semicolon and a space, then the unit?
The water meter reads 503.6; gal
